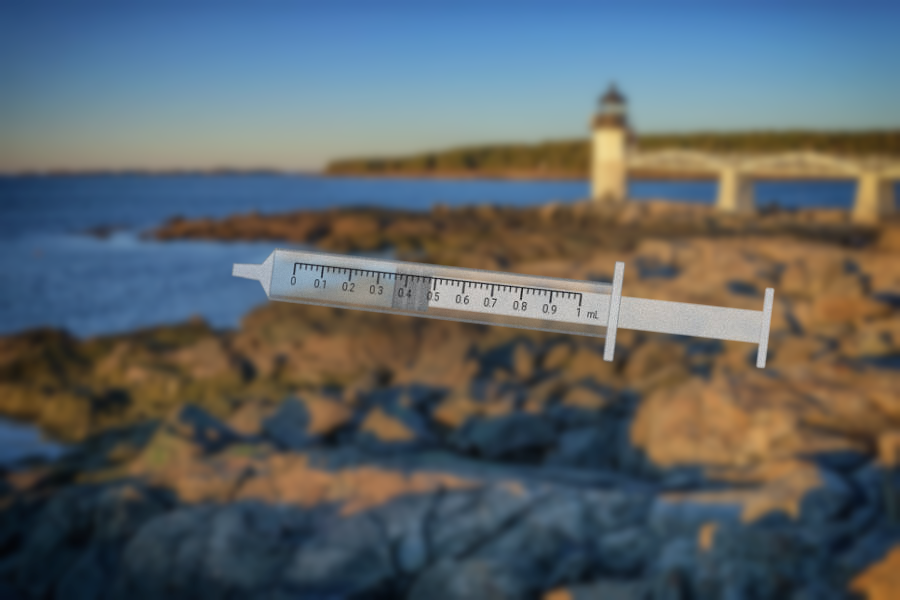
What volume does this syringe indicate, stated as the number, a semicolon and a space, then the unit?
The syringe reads 0.36; mL
